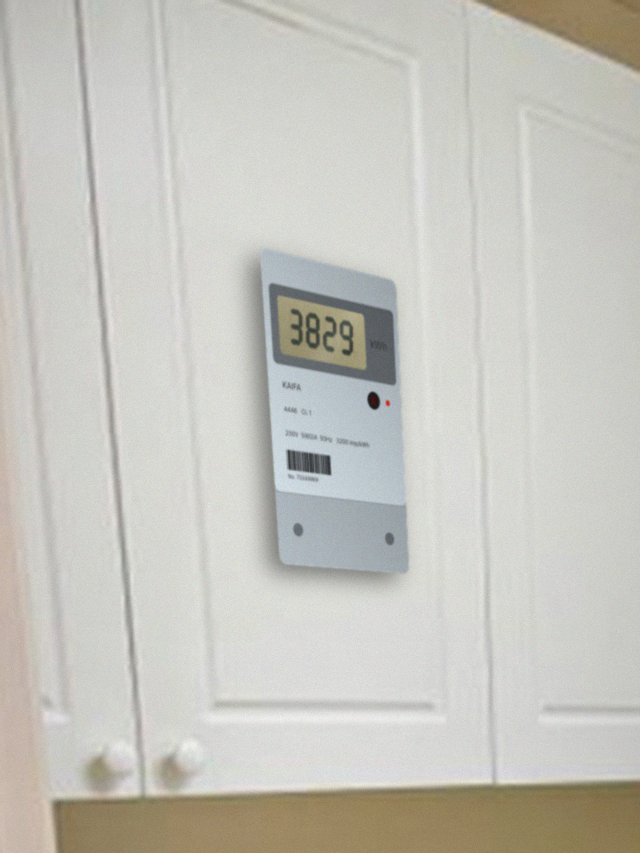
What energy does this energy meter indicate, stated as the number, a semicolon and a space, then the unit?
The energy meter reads 3829; kWh
